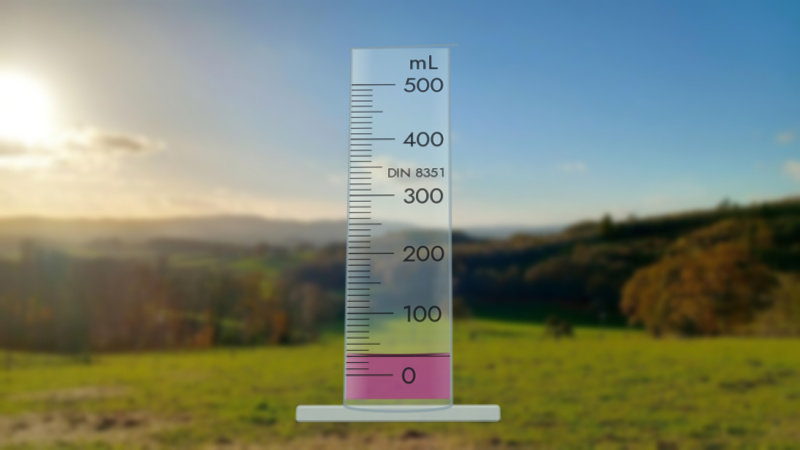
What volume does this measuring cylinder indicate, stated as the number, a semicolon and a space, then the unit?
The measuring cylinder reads 30; mL
